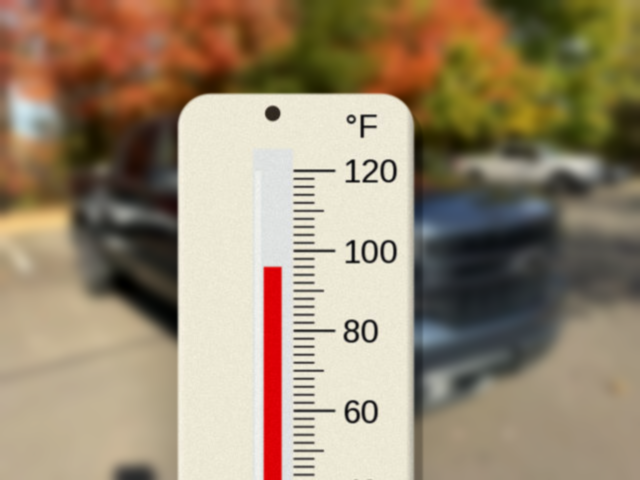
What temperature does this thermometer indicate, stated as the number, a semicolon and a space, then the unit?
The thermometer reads 96; °F
